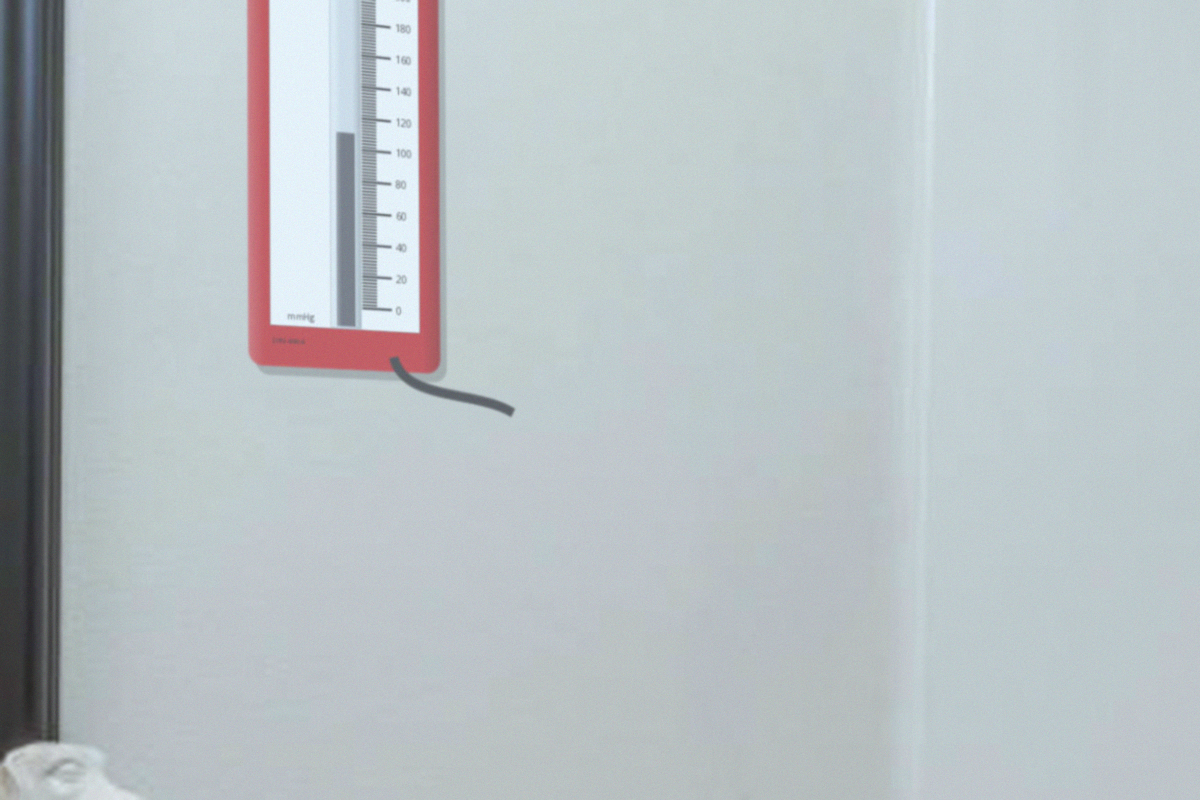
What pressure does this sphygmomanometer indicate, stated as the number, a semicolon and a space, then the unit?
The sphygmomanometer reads 110; mmHg
